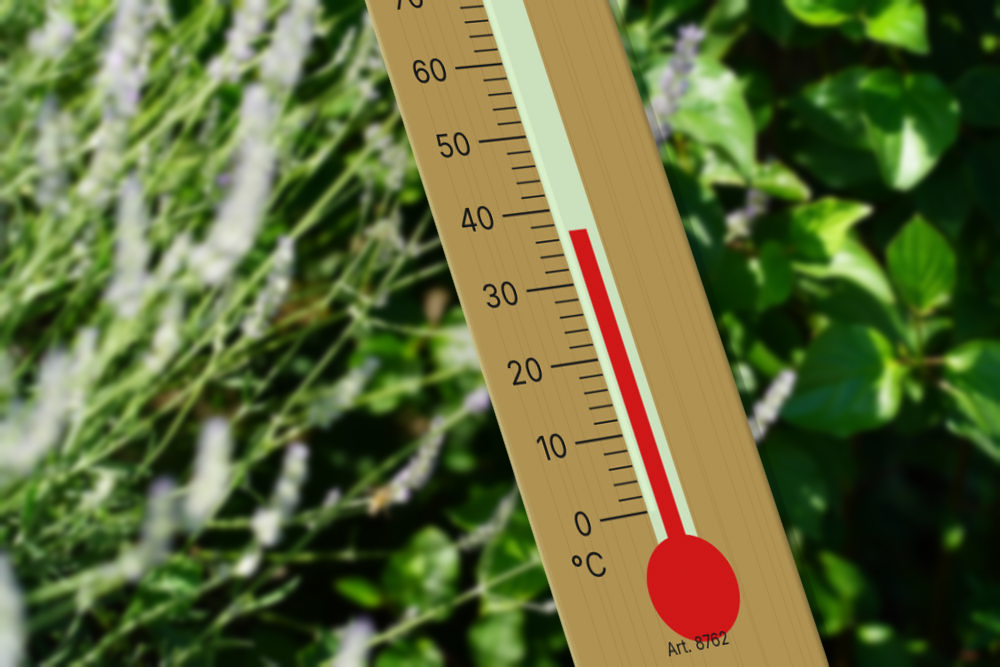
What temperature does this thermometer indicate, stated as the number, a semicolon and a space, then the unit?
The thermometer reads 37; °C
